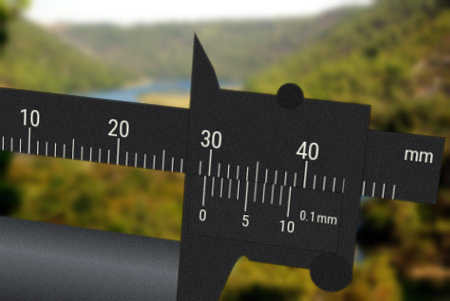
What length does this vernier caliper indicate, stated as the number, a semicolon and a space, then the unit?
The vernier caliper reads 29.6; mm
